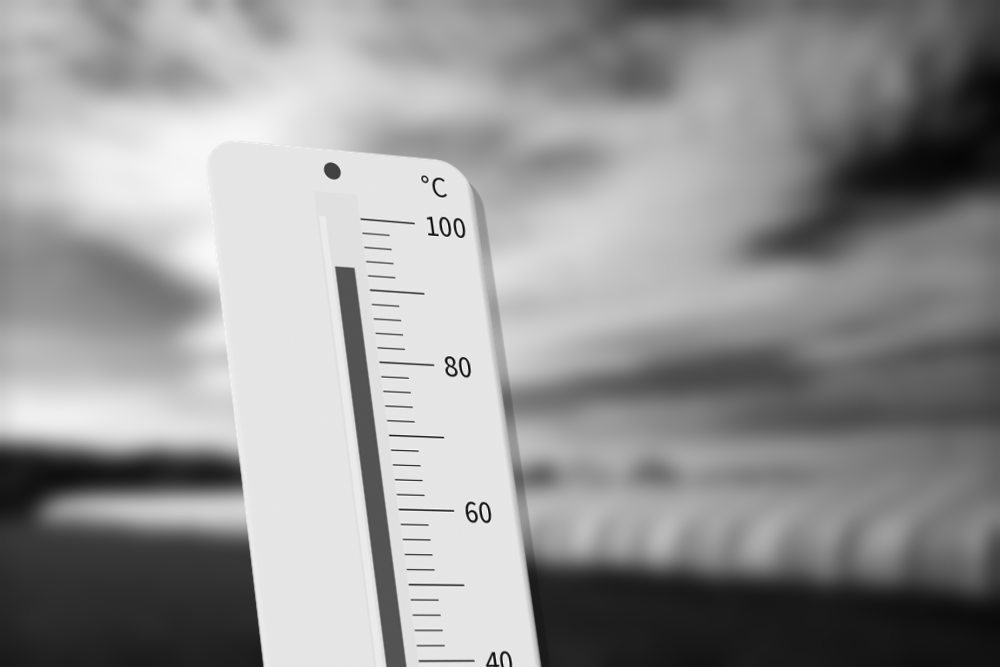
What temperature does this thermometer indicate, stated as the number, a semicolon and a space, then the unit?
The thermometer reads 93; °C
